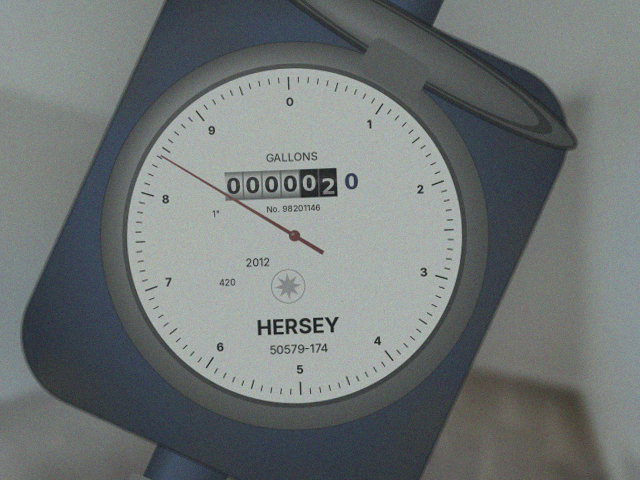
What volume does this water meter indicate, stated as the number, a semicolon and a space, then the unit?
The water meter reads 18.4; gal
